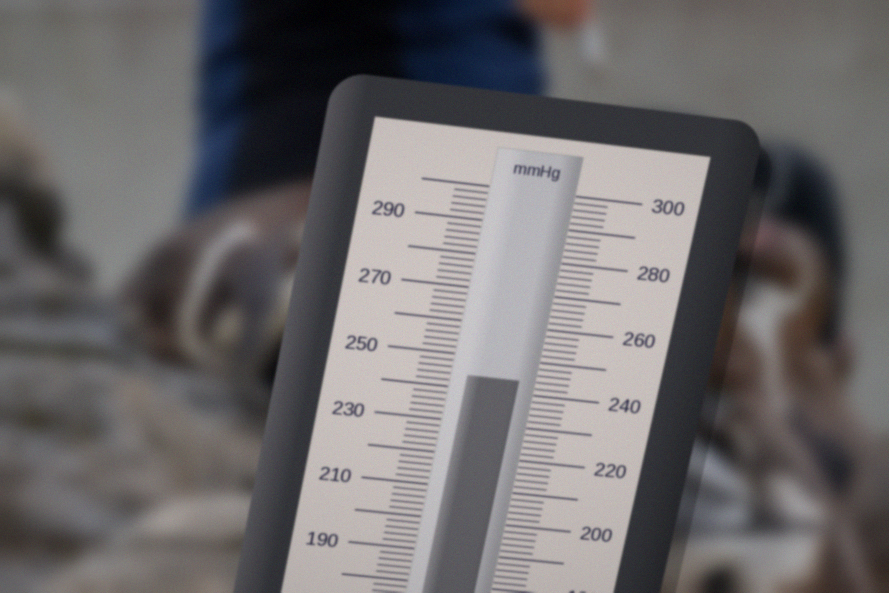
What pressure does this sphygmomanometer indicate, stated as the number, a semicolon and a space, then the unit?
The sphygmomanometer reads 244; mmHg
